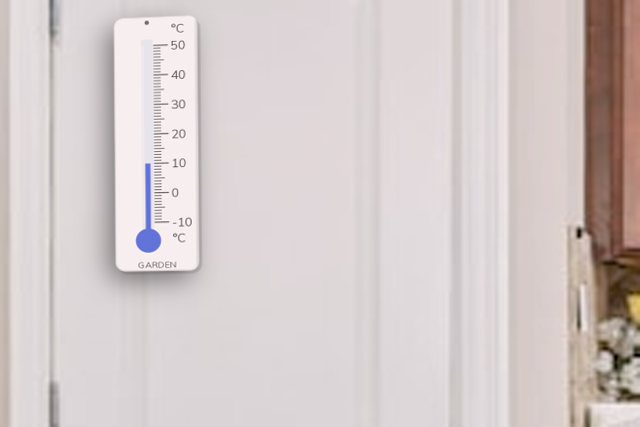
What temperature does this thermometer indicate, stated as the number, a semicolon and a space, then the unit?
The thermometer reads 10; °C
